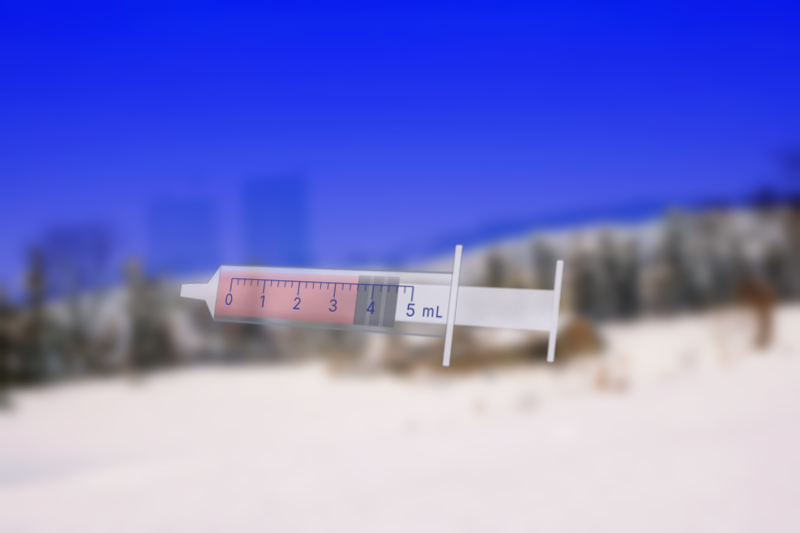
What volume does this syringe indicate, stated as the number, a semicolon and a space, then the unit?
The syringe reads 3.6; mL
